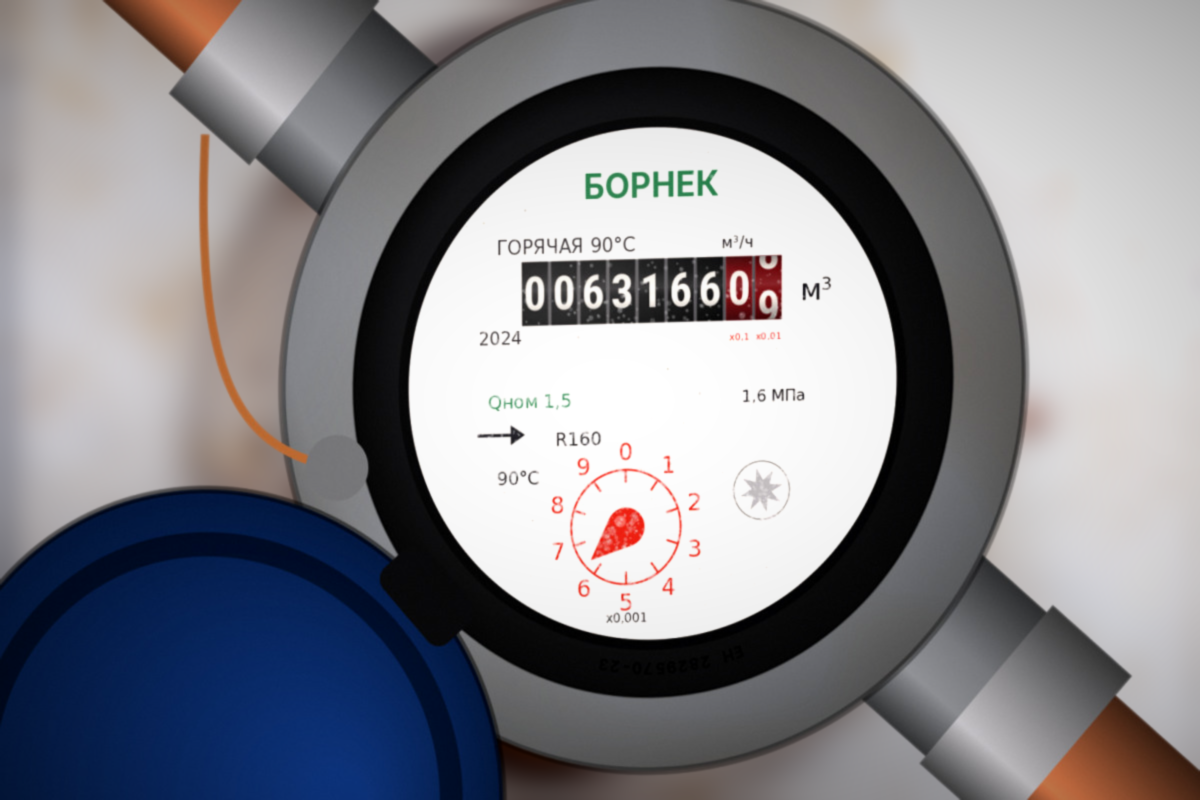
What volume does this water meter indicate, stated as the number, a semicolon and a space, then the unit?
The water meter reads 63166.086; m³
